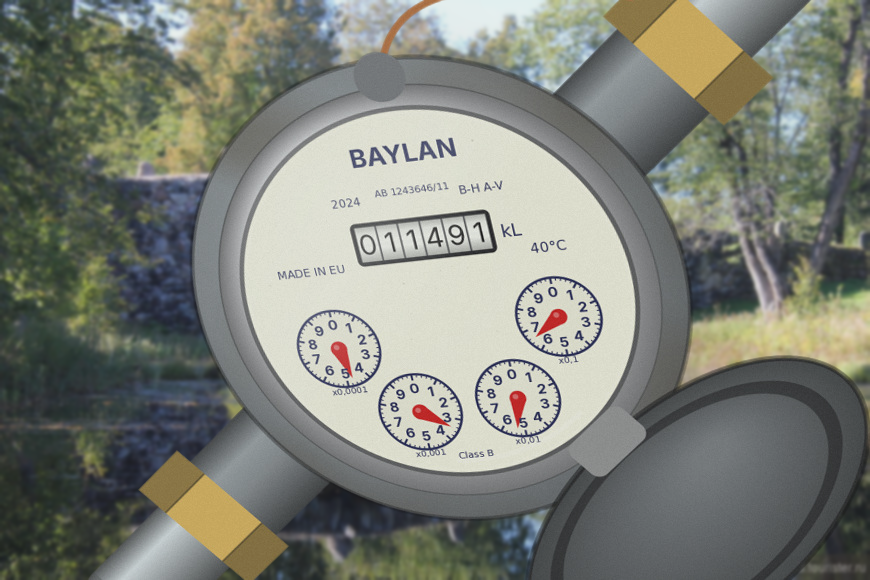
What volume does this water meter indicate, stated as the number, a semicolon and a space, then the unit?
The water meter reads 11491.6534; kL
